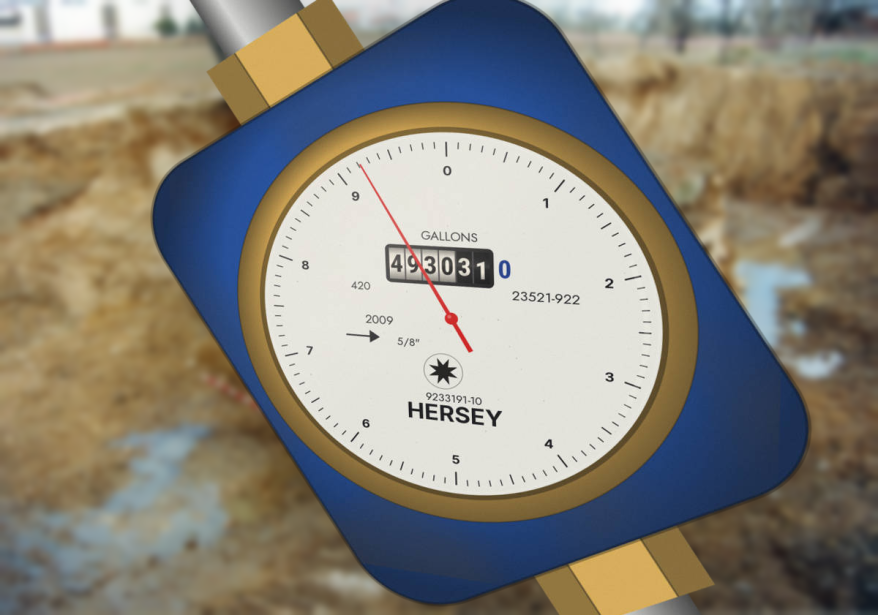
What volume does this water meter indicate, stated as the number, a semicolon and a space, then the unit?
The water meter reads 4930309.2; gal
